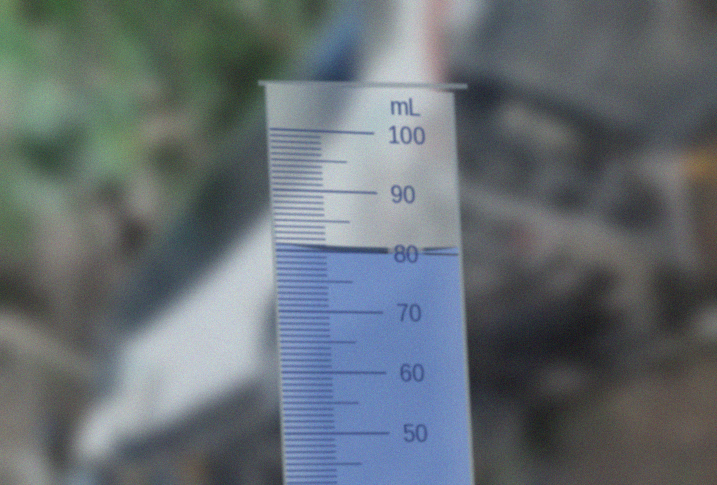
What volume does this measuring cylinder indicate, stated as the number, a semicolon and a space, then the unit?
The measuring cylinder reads 80; mL
